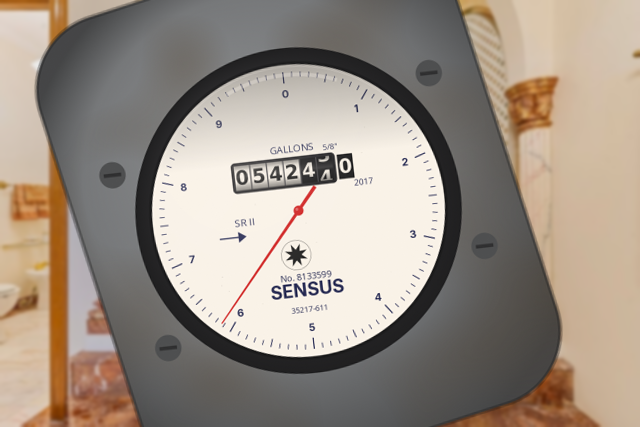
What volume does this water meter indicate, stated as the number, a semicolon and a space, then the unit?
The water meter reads 542436.1; gal
